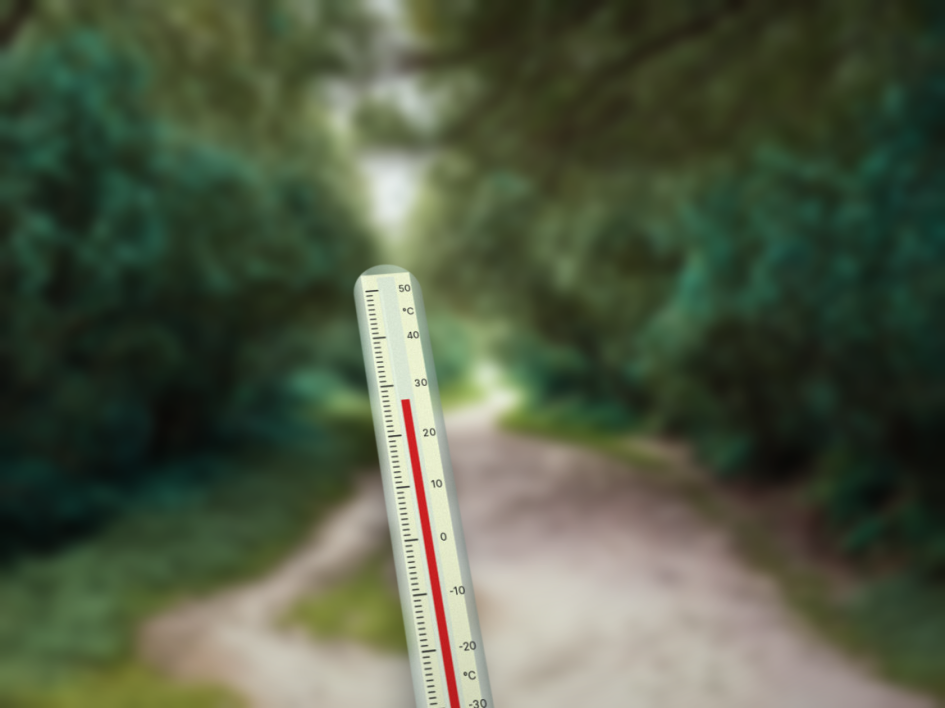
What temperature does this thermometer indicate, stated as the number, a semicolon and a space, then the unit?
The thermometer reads 27; °C
